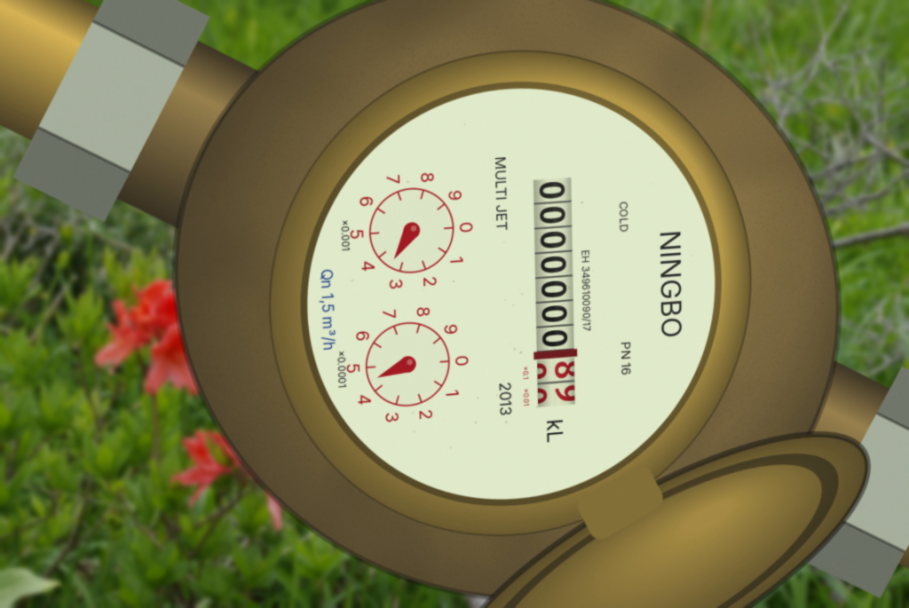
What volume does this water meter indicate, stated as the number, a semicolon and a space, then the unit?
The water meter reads 0.8934; kL
